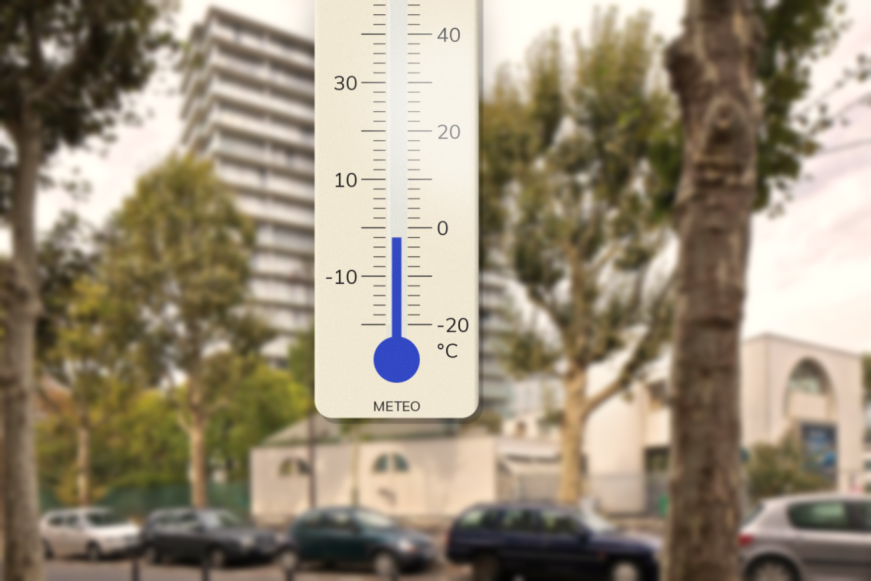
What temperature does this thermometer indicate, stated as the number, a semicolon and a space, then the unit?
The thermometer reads -2; °C
